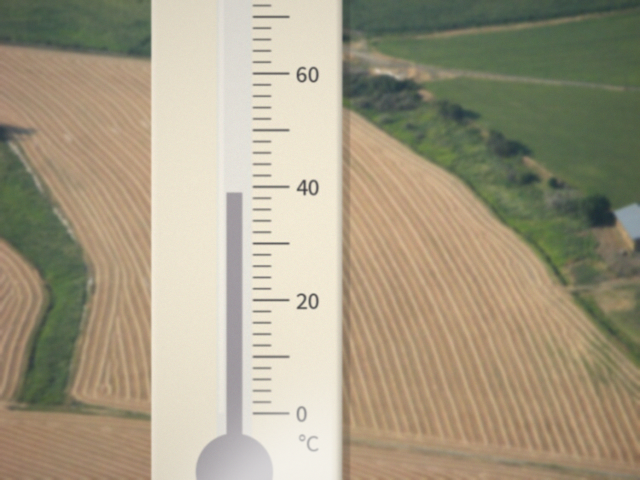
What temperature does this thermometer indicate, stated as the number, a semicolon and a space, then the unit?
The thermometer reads 39; °C
